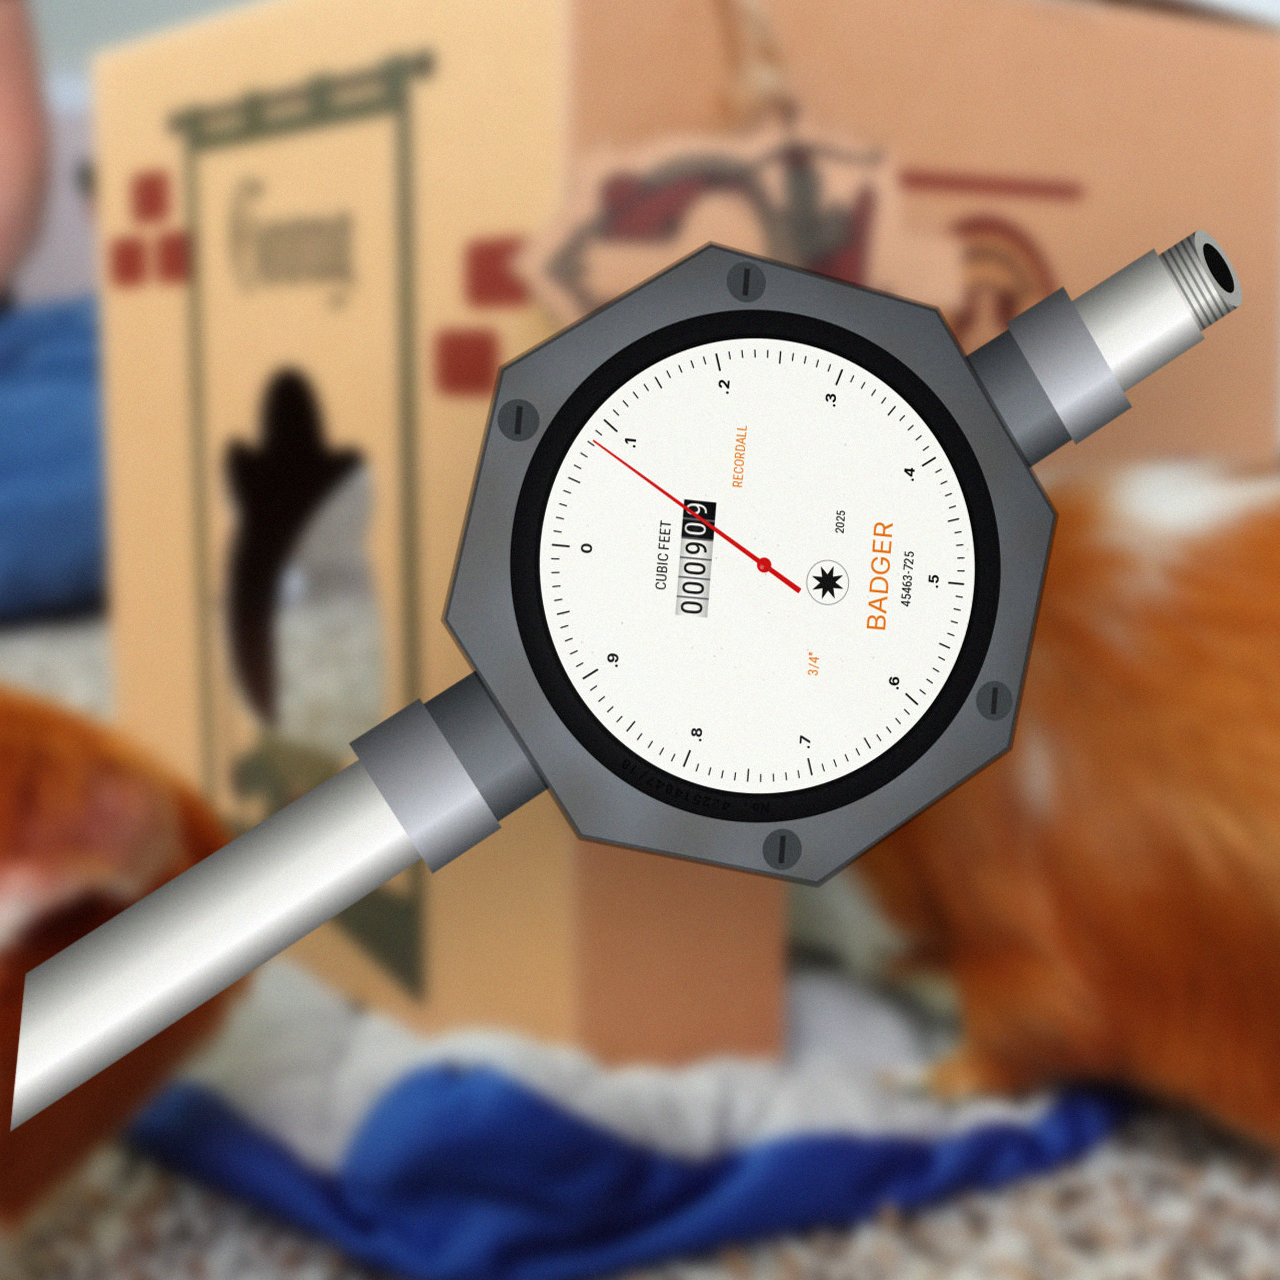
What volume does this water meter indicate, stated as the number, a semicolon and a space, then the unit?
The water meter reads 909.08; ft³
